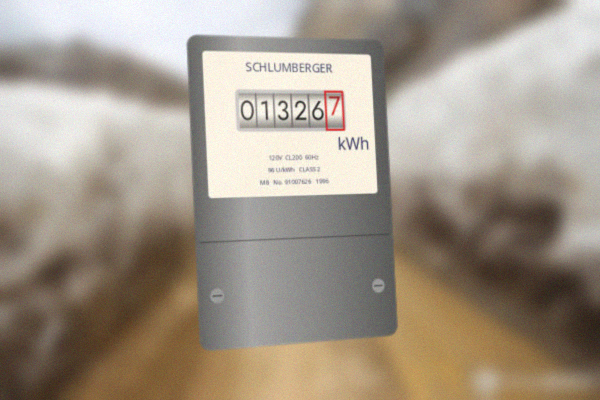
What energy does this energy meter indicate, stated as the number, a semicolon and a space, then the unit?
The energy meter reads 1326.7; kWh
